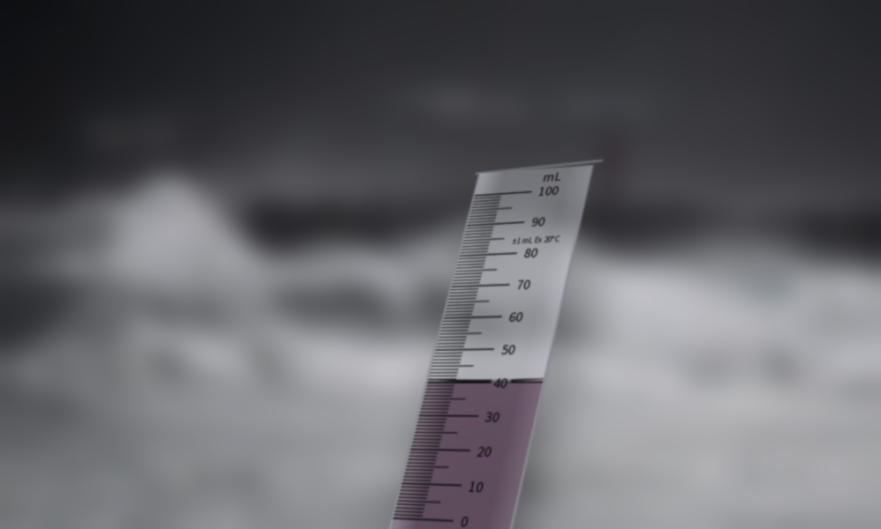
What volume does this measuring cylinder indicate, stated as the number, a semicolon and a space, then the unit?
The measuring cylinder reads 40; mL
